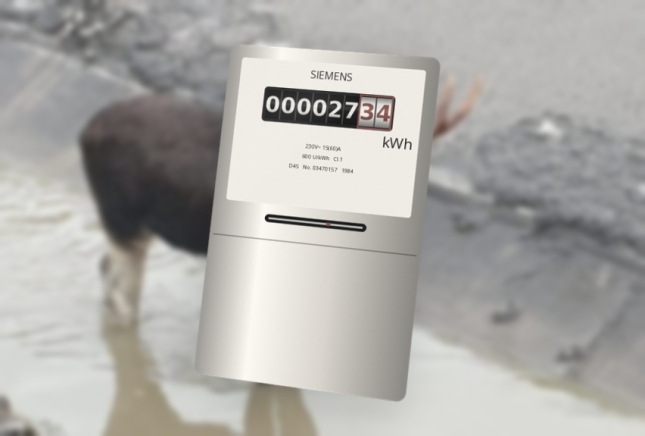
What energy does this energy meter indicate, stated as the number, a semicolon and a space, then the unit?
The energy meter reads 27.34; kWh
